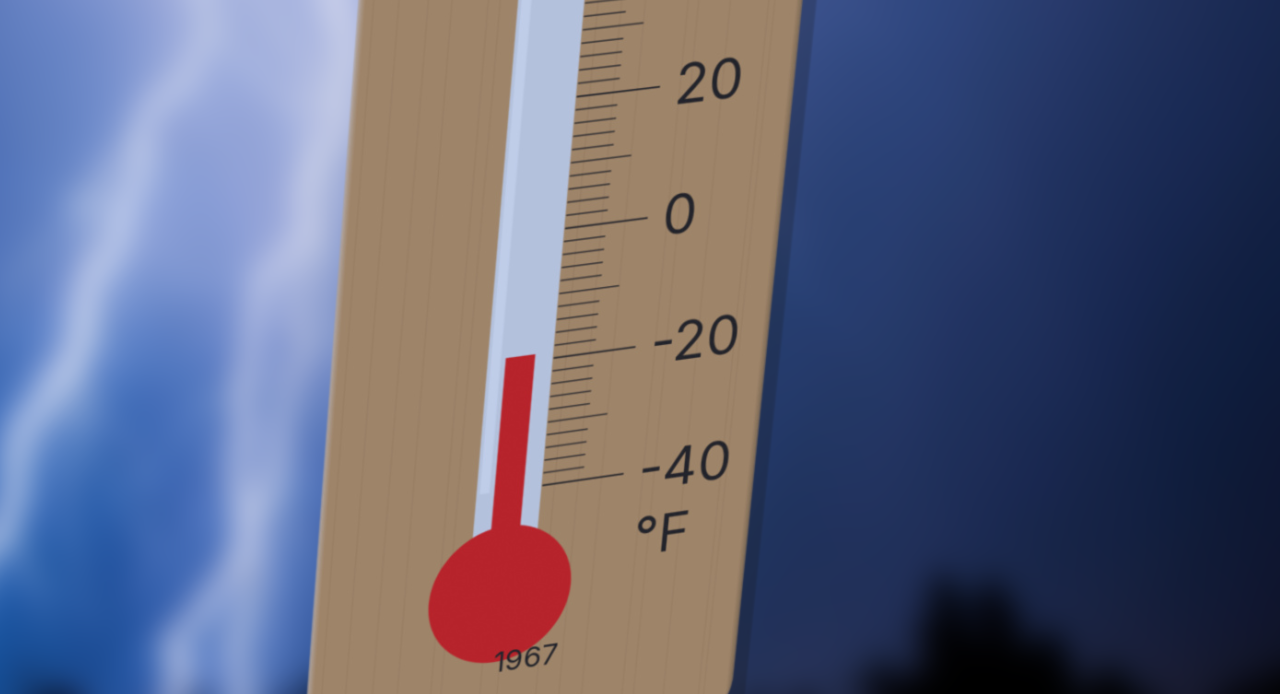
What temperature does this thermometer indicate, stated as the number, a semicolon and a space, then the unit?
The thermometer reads -19; °F
